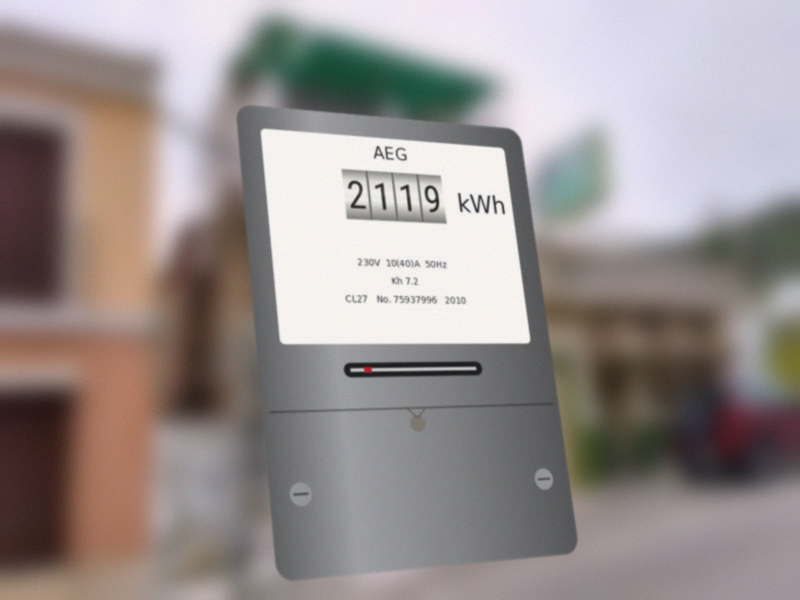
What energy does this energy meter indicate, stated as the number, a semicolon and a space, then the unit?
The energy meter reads 2119; kWh
